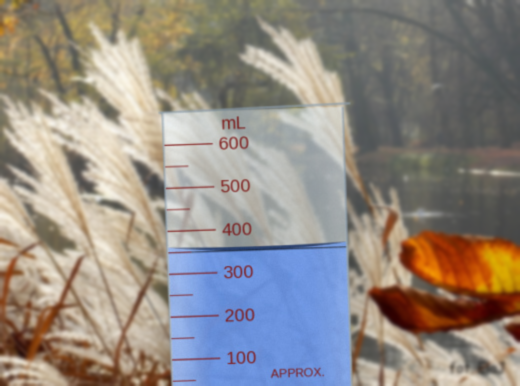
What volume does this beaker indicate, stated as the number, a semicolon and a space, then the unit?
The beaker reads 350; mL
